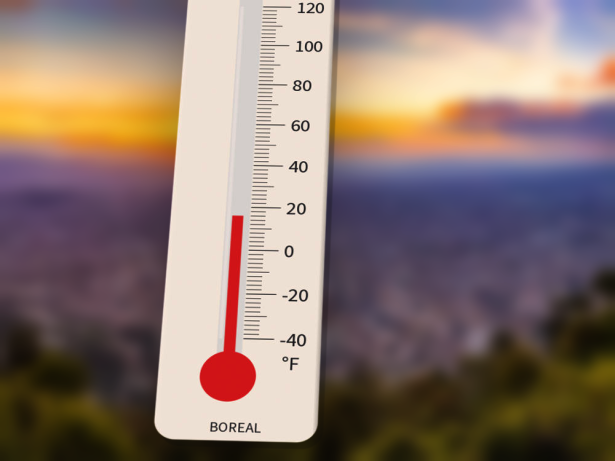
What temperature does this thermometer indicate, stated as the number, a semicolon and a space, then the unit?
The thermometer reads 16; °F
